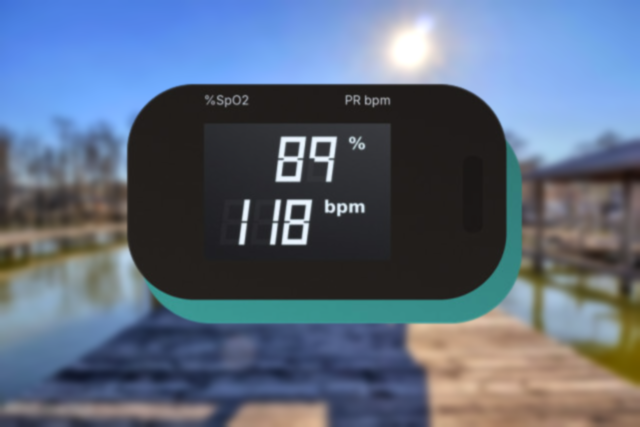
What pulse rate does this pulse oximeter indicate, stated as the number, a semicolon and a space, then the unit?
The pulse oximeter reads 118; bpm
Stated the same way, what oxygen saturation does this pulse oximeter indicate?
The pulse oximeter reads 89; %
